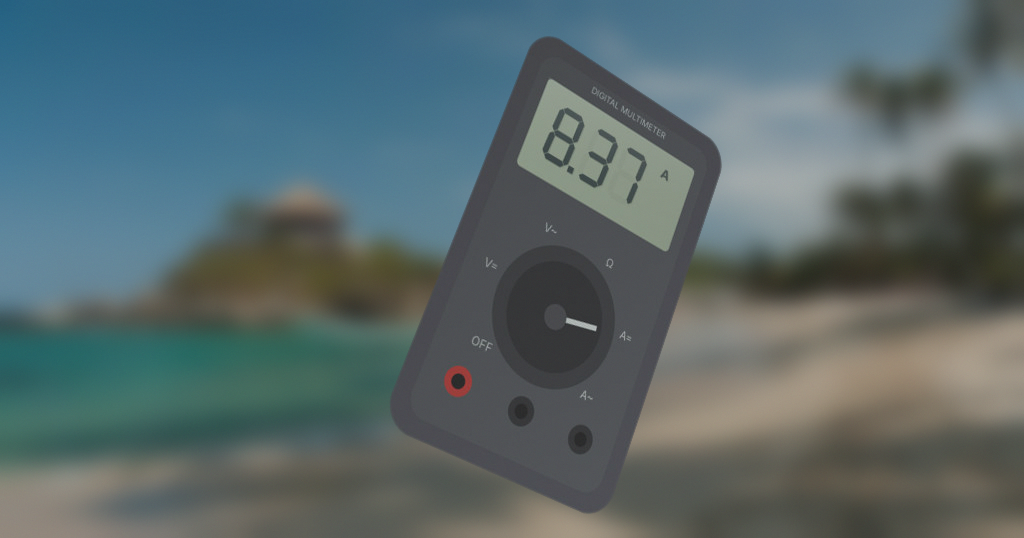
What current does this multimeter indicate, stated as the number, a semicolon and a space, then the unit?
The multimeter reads 8.37; A
